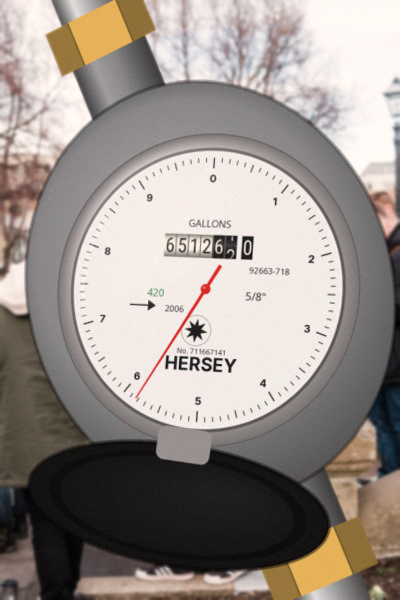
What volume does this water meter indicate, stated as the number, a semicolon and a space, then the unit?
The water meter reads 6512615.8; gal
